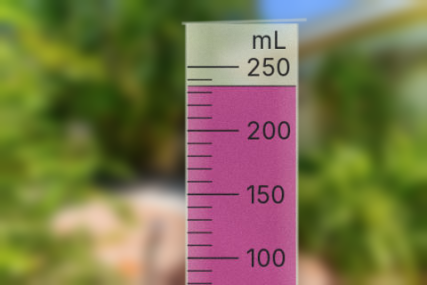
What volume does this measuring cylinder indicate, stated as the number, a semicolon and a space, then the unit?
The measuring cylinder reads 235; mL
